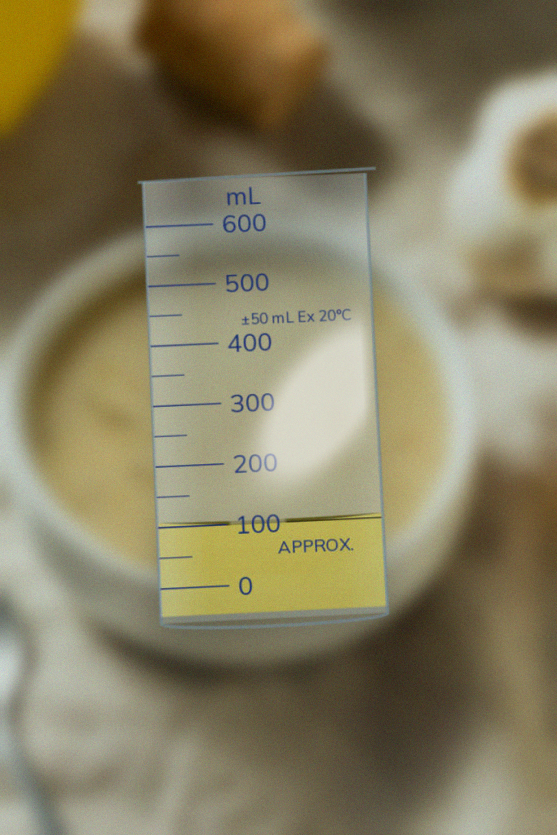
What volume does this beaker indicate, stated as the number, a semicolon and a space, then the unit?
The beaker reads 100; mL
